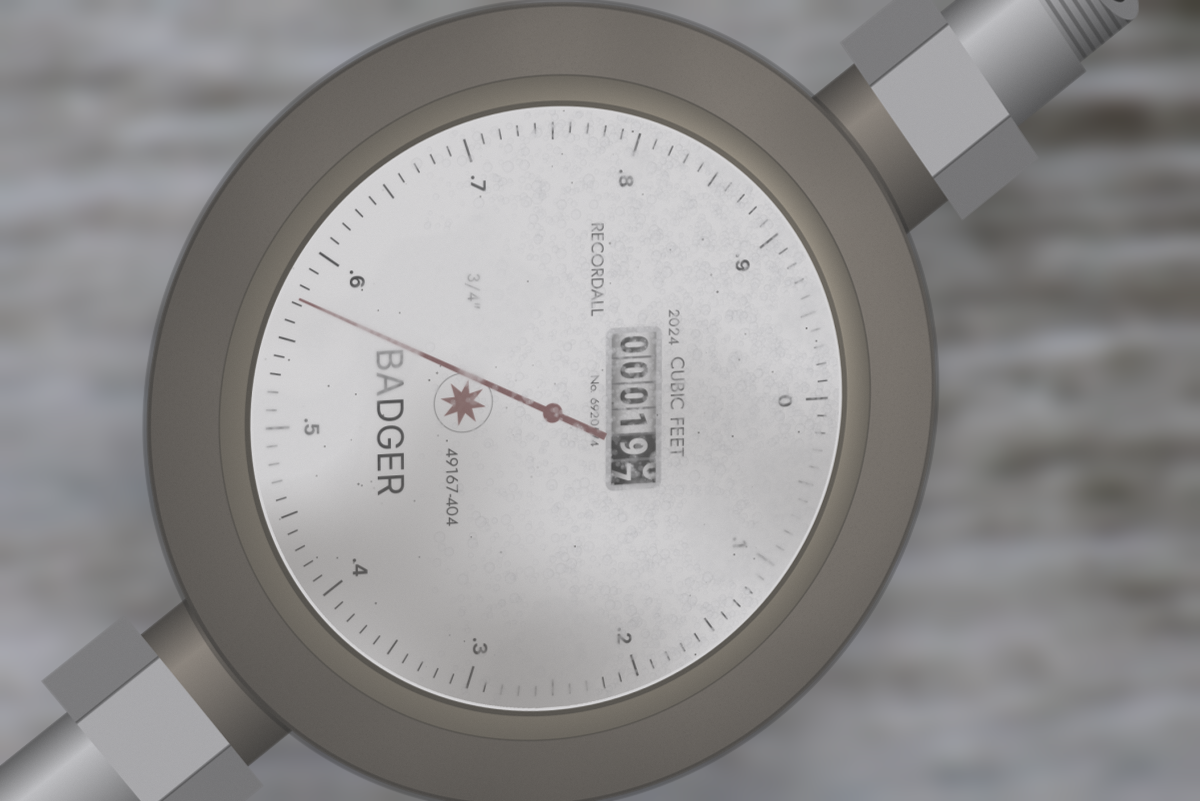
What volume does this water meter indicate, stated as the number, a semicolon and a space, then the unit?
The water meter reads 196.57; ft³
